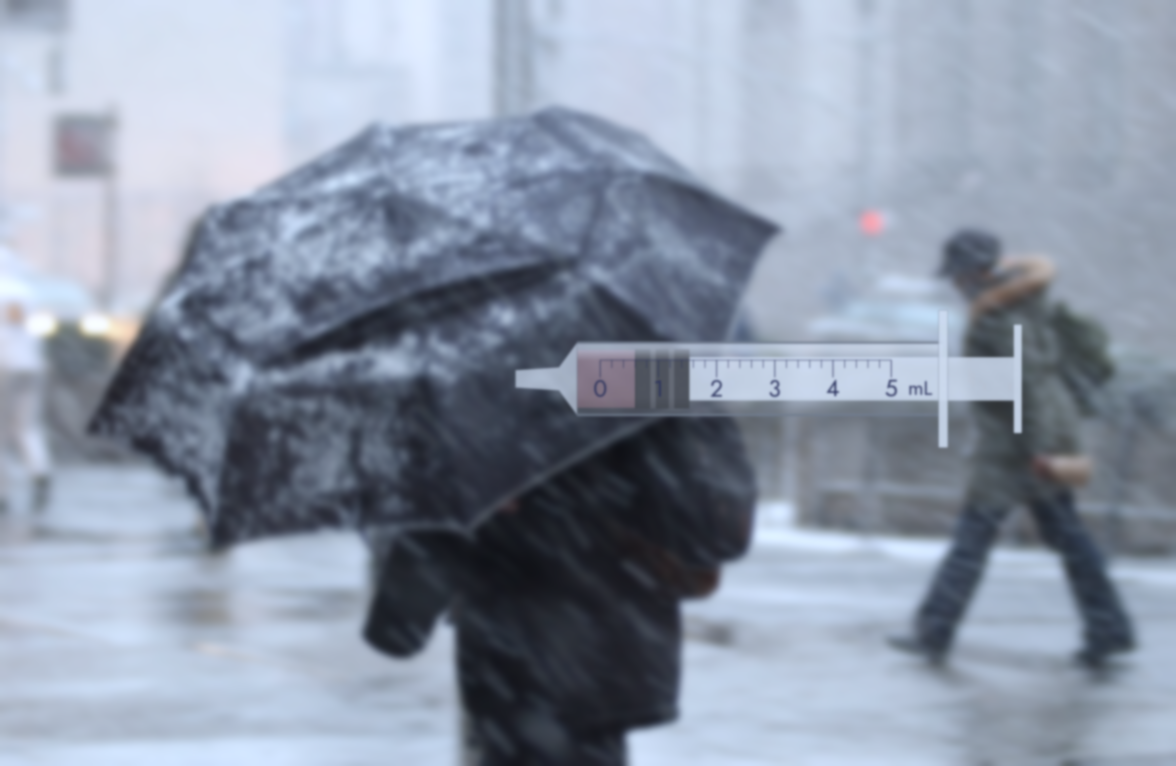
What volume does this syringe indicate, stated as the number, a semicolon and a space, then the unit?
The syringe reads 0.6; mL
